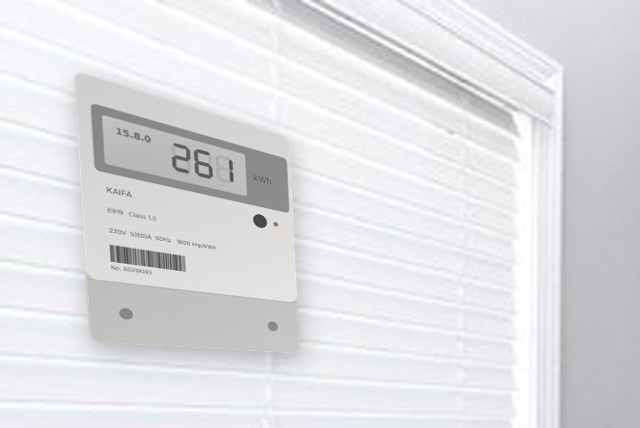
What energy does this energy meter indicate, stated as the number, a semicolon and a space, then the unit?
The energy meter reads 261; kWh
